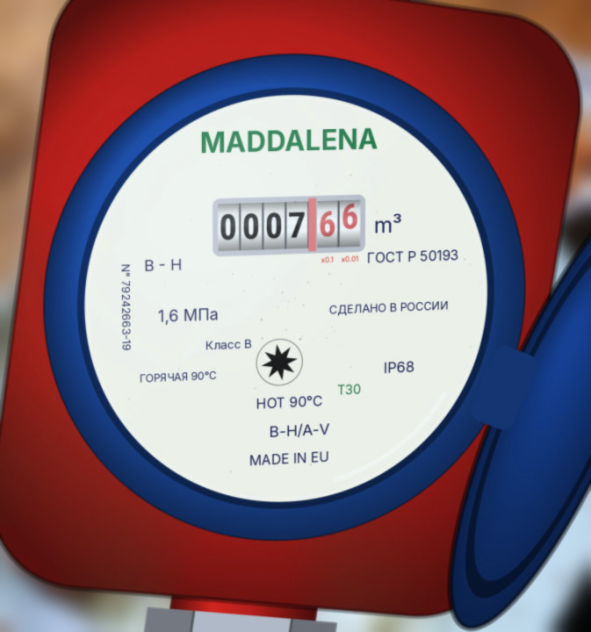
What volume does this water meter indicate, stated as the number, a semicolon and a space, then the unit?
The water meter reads 7.66; m³
